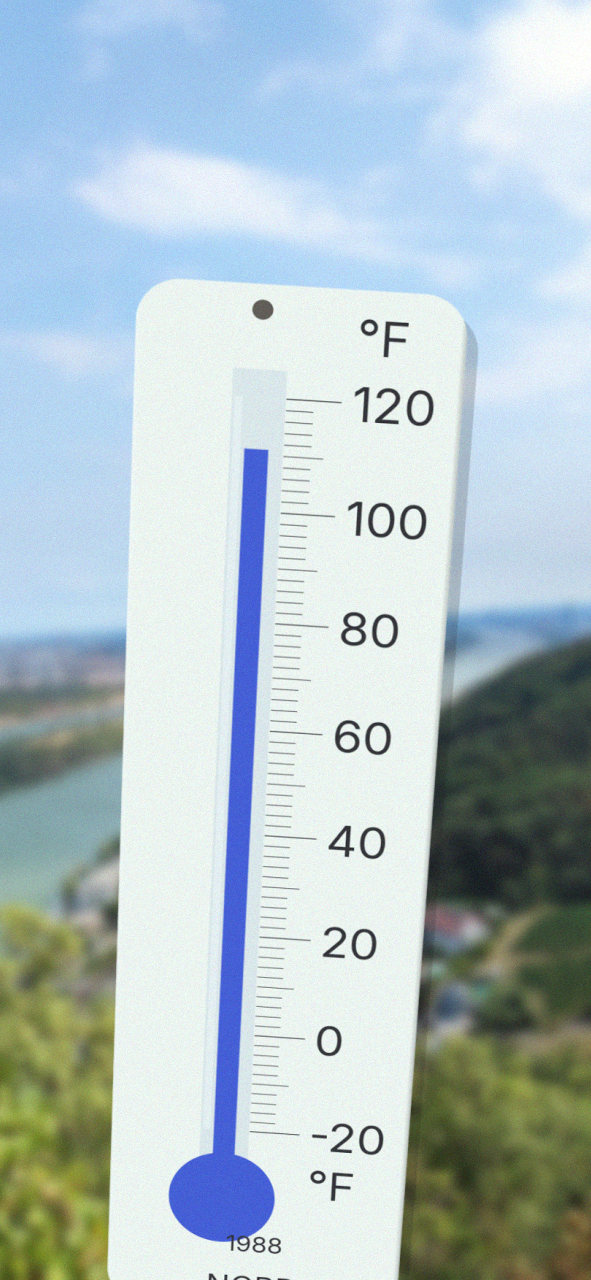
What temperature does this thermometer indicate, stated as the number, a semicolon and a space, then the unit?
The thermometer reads 111; °F
